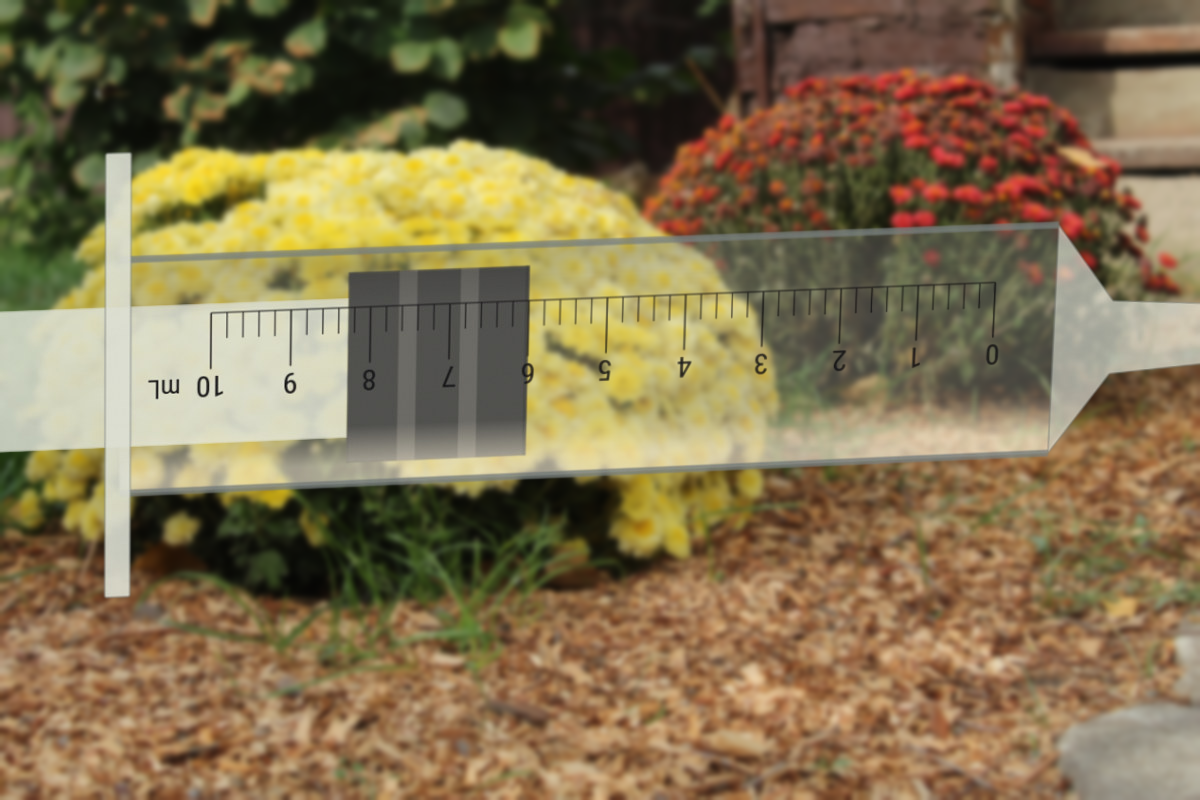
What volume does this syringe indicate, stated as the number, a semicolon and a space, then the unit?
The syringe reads 6; mL
